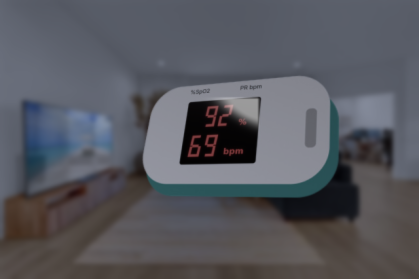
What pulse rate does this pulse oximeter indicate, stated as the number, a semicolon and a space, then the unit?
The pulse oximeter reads 69; bpm
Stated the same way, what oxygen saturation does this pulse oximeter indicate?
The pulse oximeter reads 92; %
